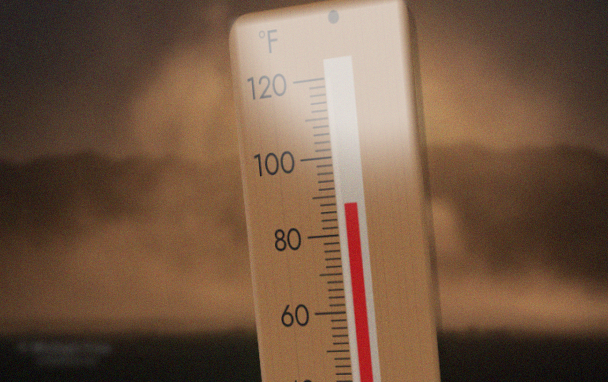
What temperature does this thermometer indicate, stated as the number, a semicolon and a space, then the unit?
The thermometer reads 88; °F
